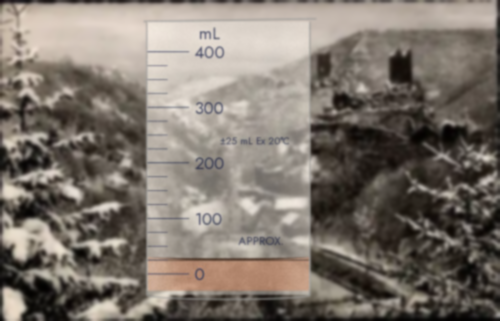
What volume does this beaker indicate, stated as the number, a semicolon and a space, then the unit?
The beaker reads 25; mL
